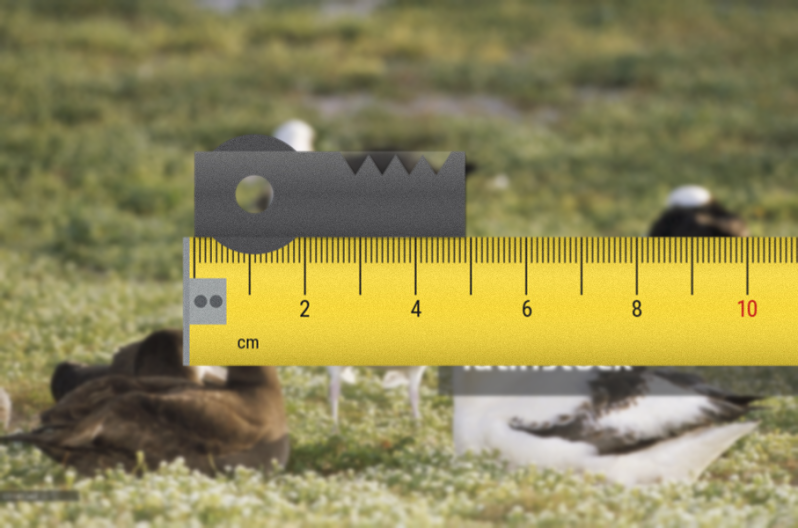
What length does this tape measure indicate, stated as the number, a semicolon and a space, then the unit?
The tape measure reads 4.9; cm
